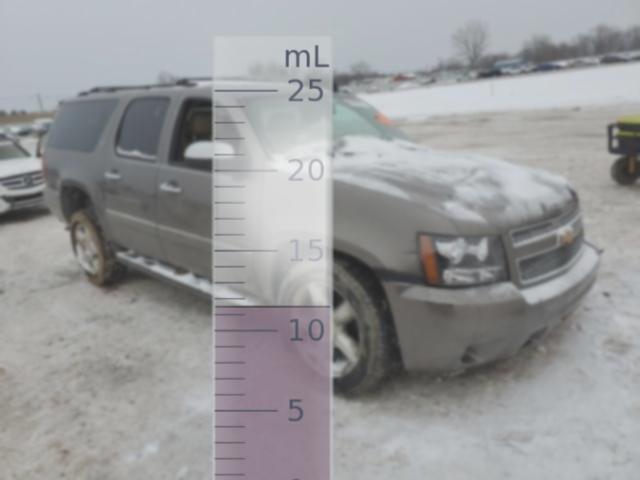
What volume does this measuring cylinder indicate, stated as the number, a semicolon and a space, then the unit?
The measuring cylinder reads 11.5; mL
